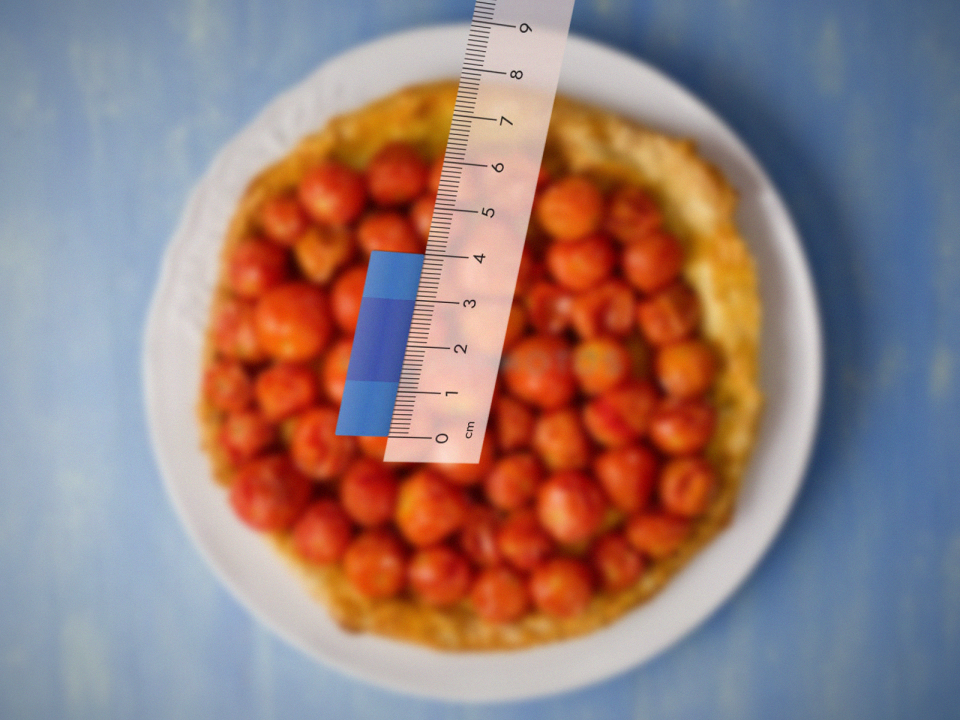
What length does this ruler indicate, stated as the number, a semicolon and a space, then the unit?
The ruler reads 4; cm
